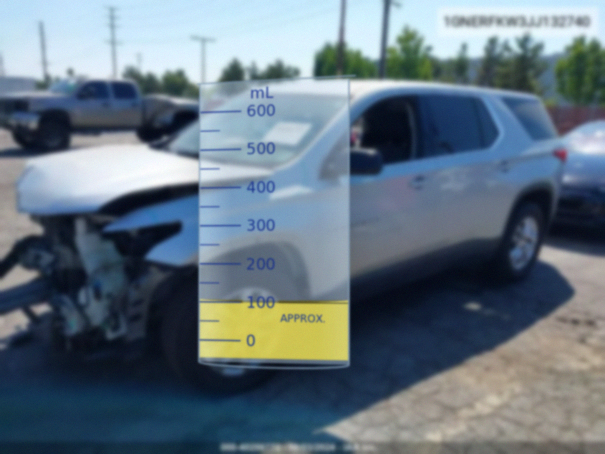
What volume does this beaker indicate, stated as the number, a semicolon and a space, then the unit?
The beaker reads 100; mL
